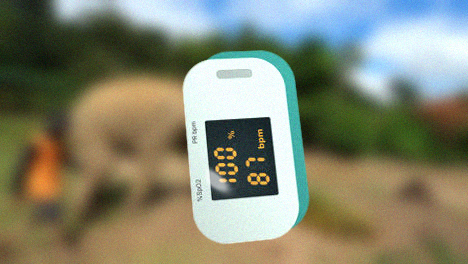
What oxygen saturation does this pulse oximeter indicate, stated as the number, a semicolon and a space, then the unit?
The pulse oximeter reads 100; %
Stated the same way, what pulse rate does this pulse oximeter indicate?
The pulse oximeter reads 87; bpm
